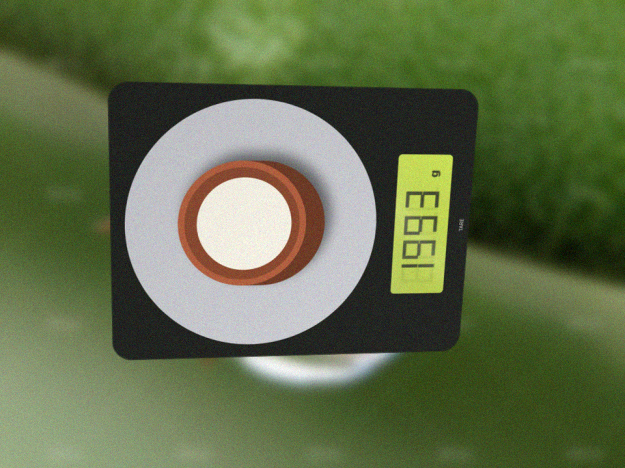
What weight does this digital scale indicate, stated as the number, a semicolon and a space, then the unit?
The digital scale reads 1993; g
